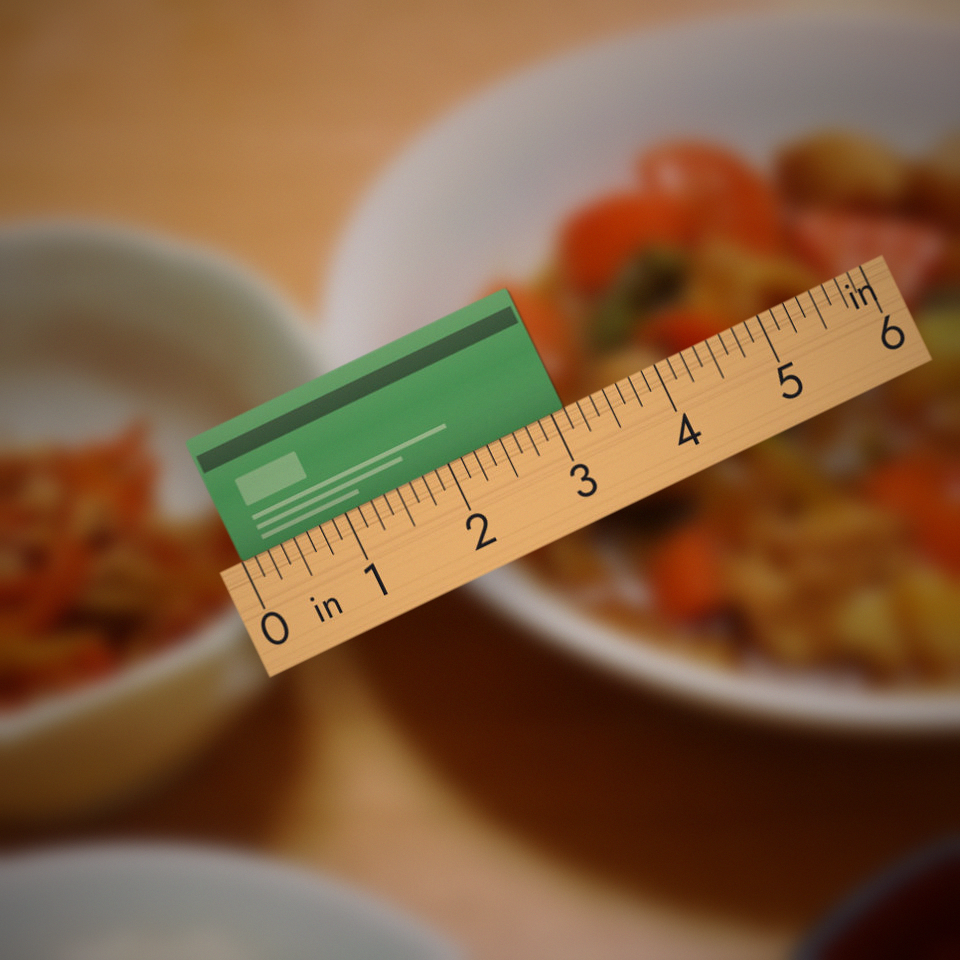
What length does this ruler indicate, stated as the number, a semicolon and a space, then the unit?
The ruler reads 3.125; in
